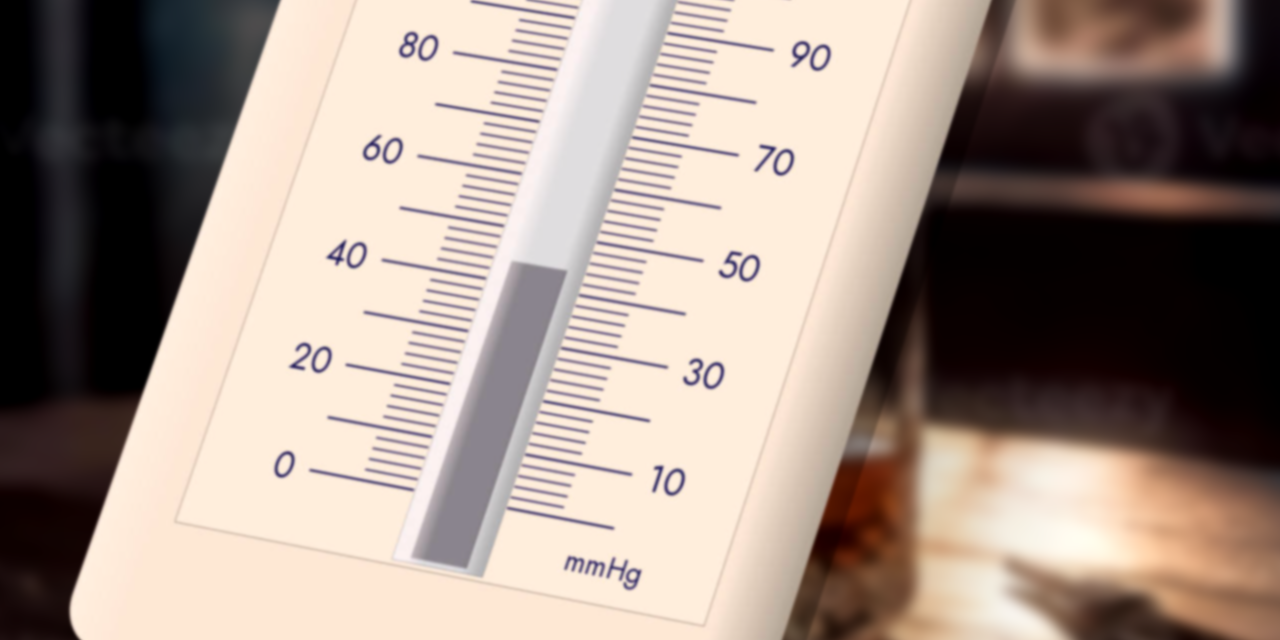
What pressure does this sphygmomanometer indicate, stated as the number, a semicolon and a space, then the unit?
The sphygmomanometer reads 44; mmHg
